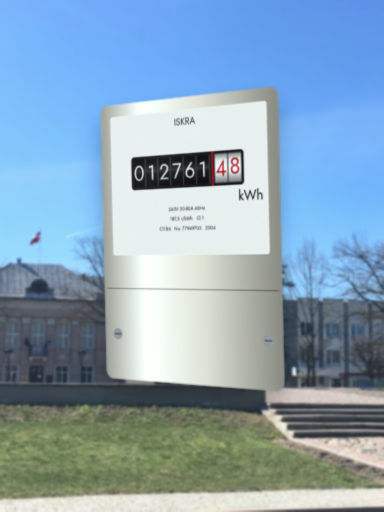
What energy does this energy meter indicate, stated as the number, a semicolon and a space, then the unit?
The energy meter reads 12761.48; kWh
